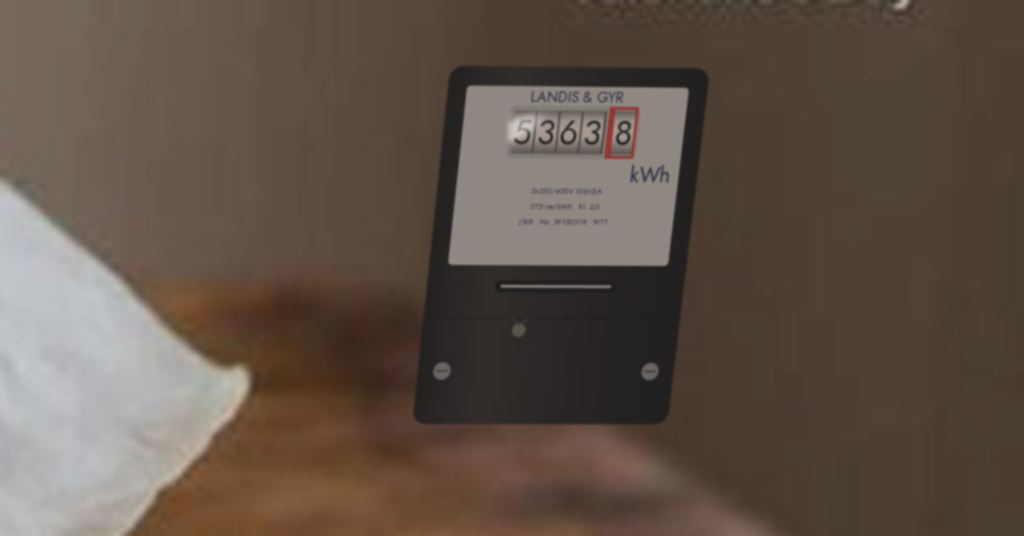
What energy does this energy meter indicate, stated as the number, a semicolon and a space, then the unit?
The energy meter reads 5363.8; kWh
